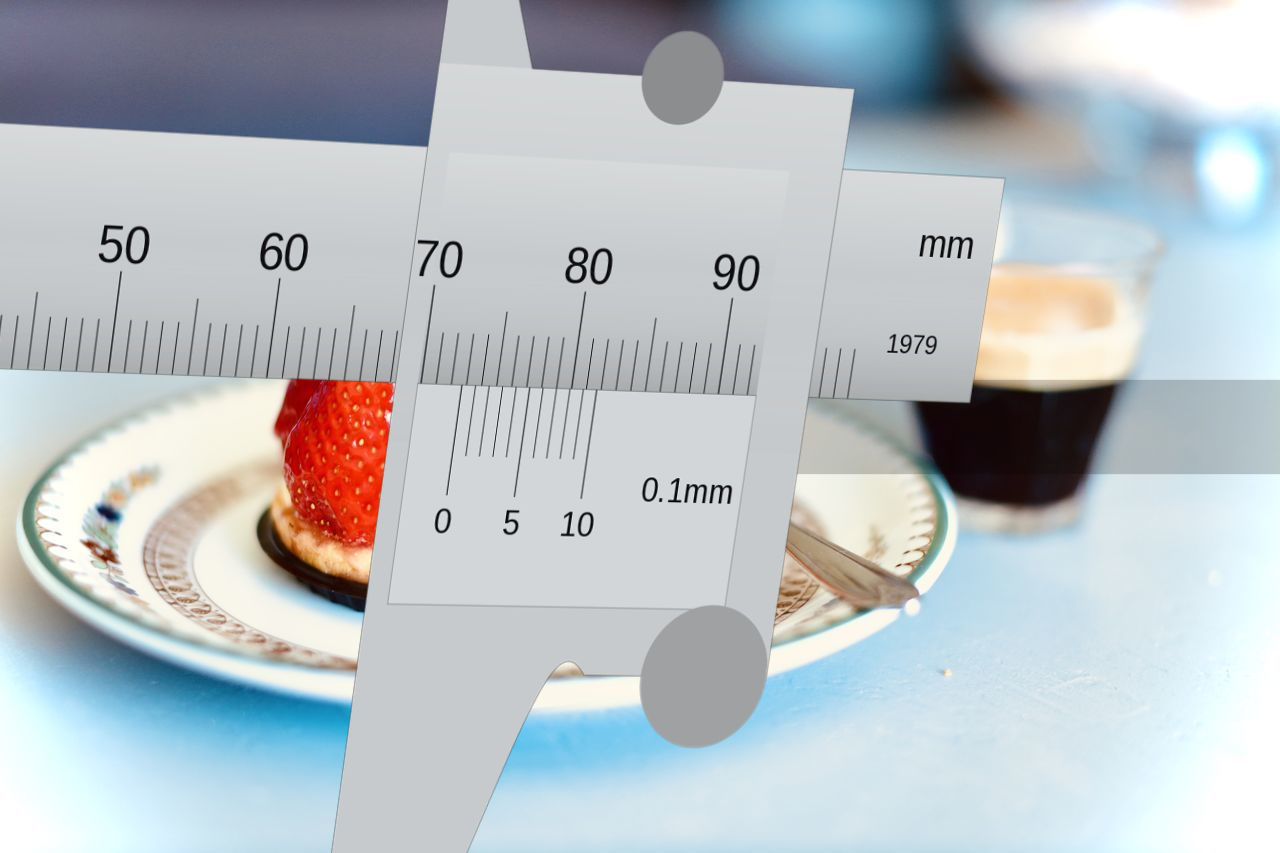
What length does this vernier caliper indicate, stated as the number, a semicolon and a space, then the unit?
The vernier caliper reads 72.7; mm
